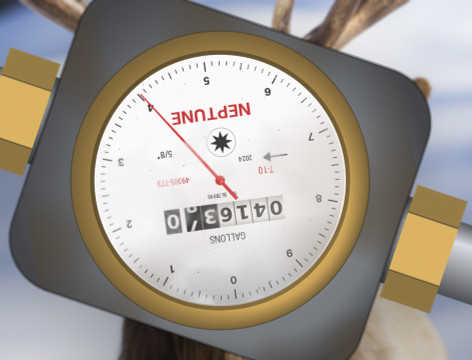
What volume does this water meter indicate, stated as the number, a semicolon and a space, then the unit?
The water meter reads 416374.0; gal
